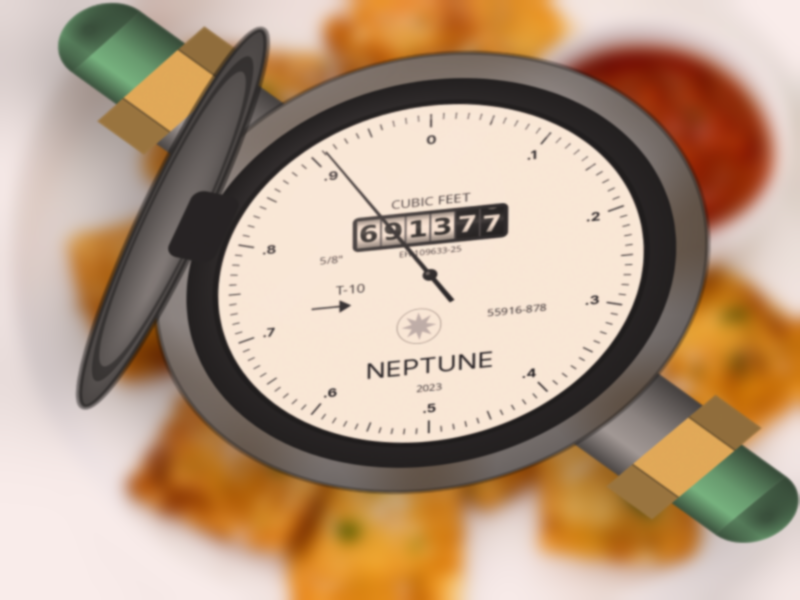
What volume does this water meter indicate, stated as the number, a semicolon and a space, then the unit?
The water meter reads 691376.91; ft³
